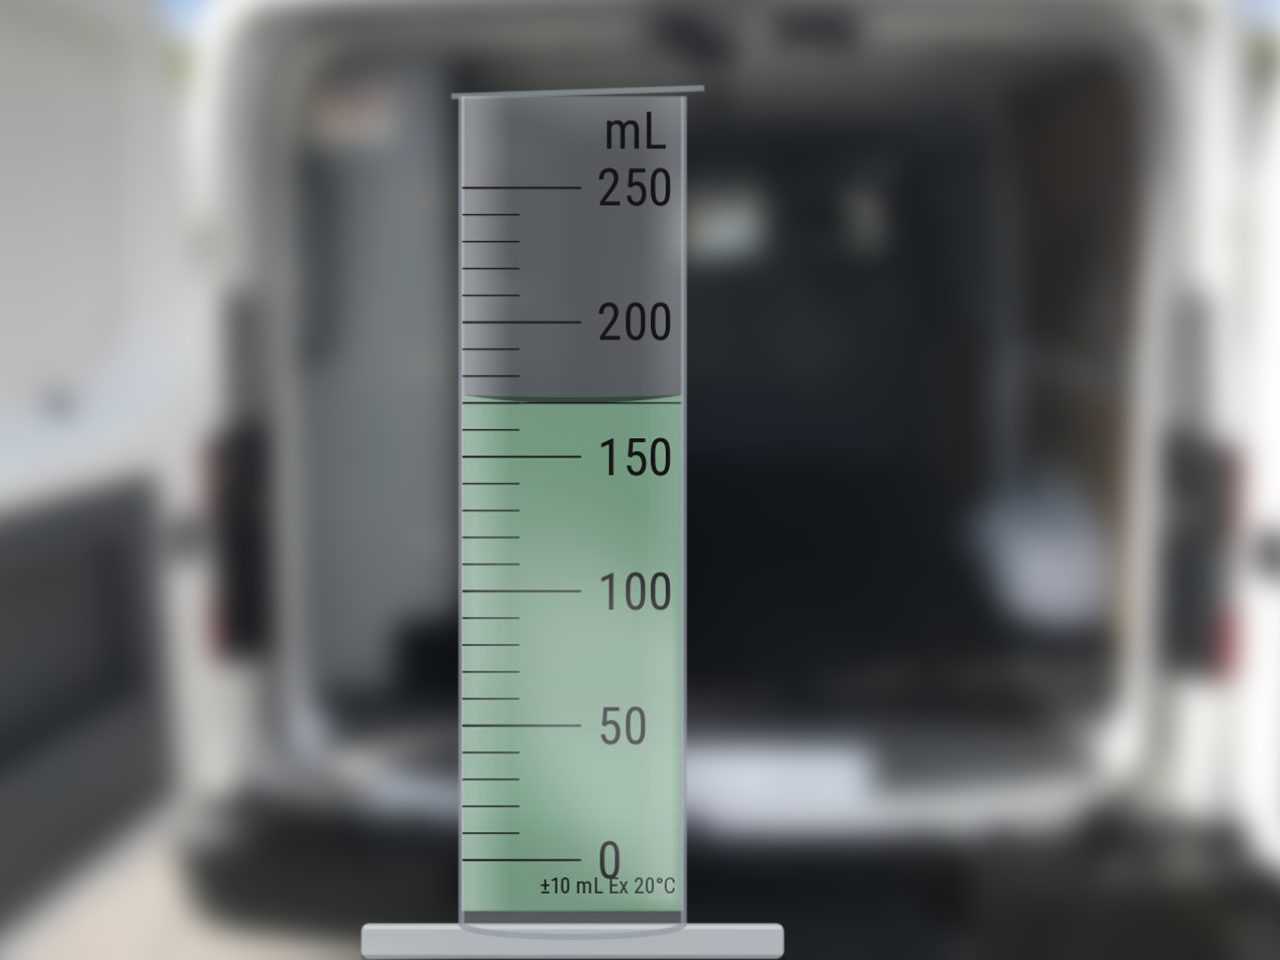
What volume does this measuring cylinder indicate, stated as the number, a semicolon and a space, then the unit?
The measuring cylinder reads 170; mL
